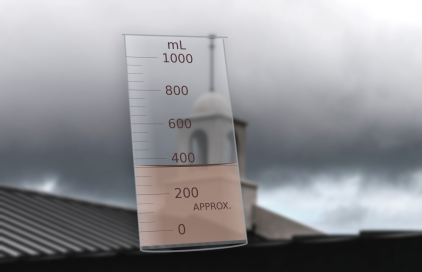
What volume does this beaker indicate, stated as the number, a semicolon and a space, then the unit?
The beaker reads 350; mL
